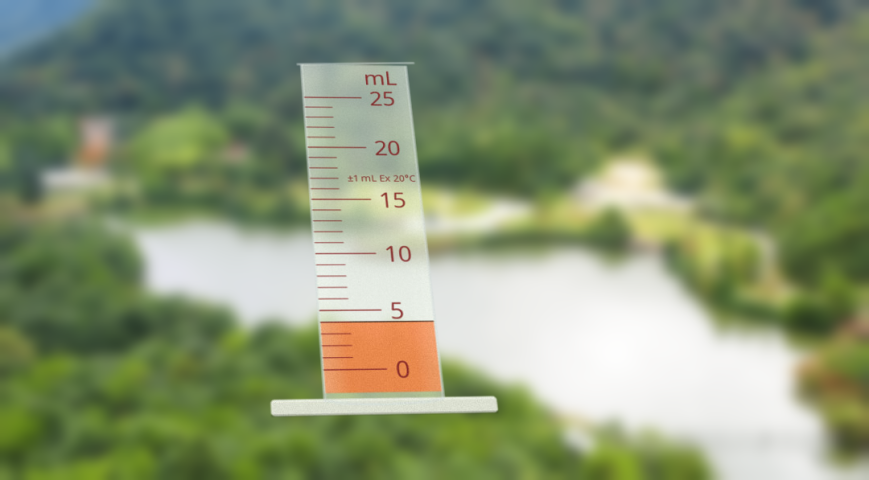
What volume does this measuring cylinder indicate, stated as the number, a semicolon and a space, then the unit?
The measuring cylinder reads 4; mL
